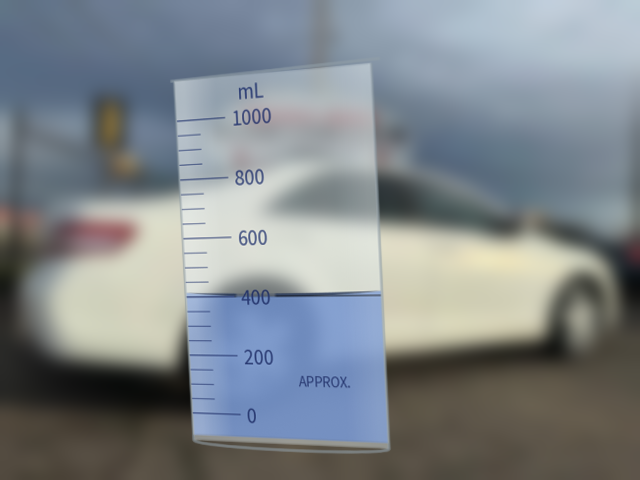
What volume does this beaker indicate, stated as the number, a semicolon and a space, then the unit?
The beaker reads 400; mL
